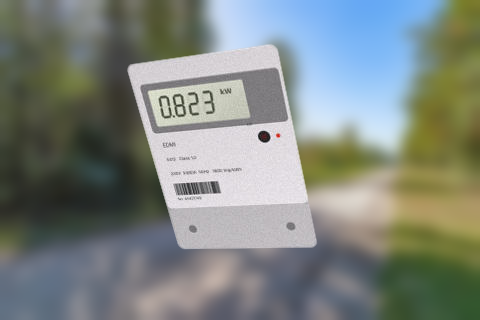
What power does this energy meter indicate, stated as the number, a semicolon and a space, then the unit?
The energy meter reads 0.823; kW
